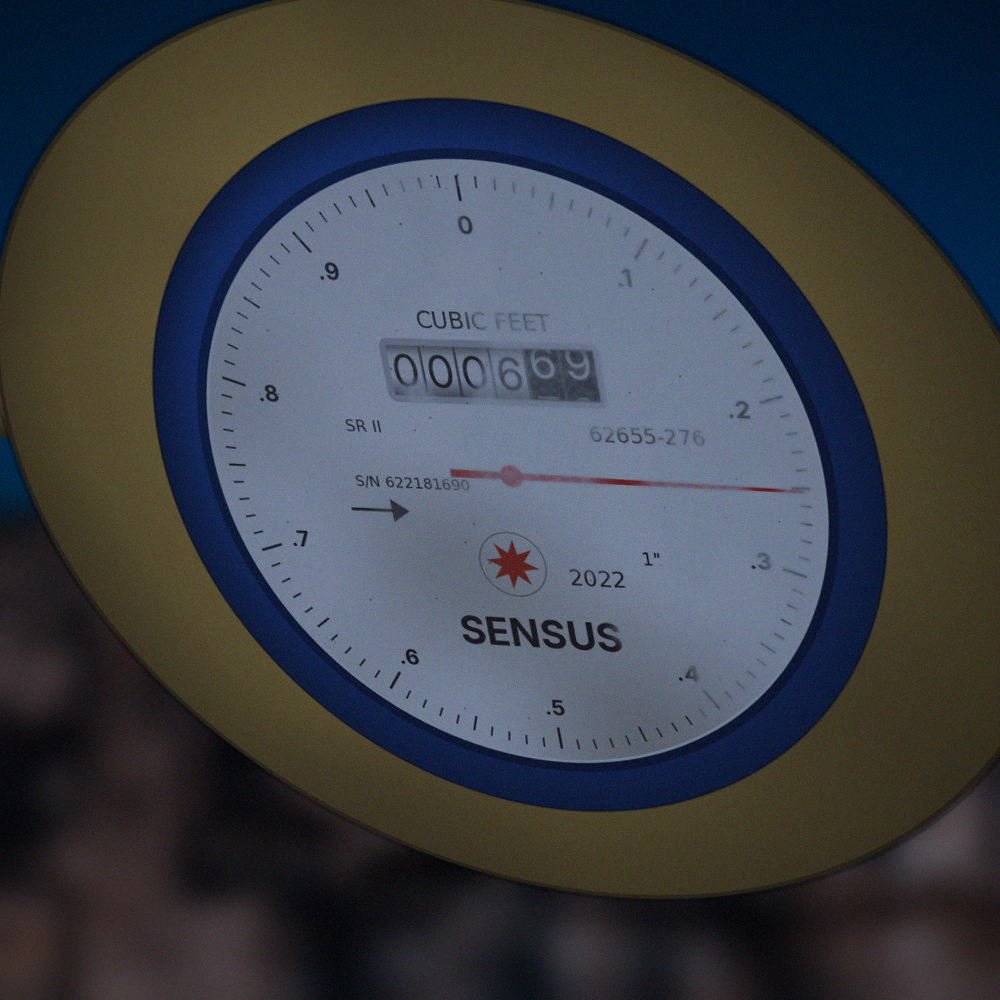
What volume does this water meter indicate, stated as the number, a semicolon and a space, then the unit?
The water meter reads 669.25; ft³
